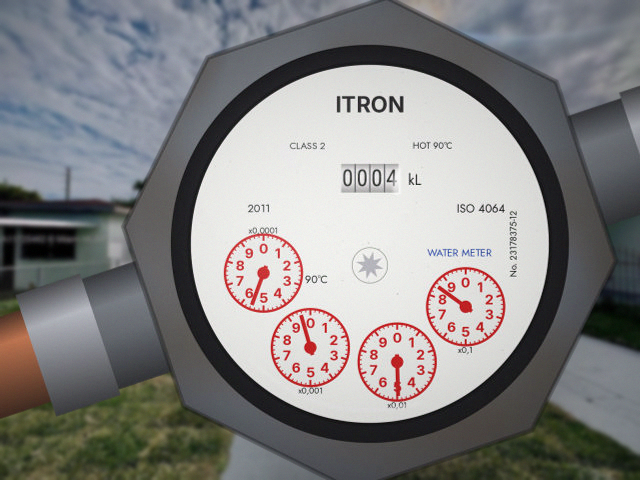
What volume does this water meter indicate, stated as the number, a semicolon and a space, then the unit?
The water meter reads 4.8495; kL
